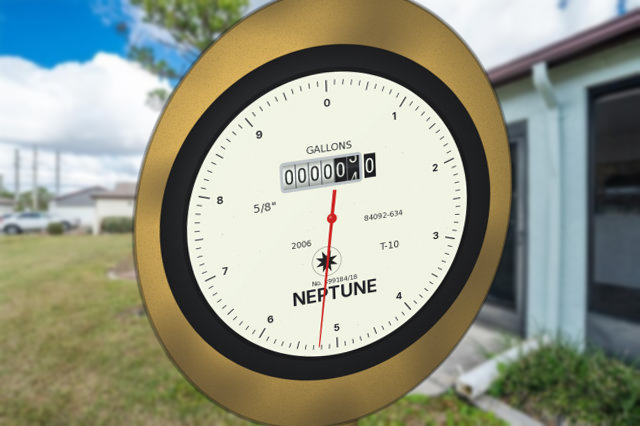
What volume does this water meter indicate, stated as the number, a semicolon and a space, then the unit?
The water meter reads 35.2; gal
